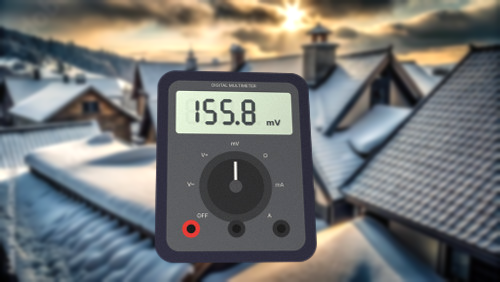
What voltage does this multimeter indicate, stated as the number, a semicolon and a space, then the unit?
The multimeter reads 155.8; mV
